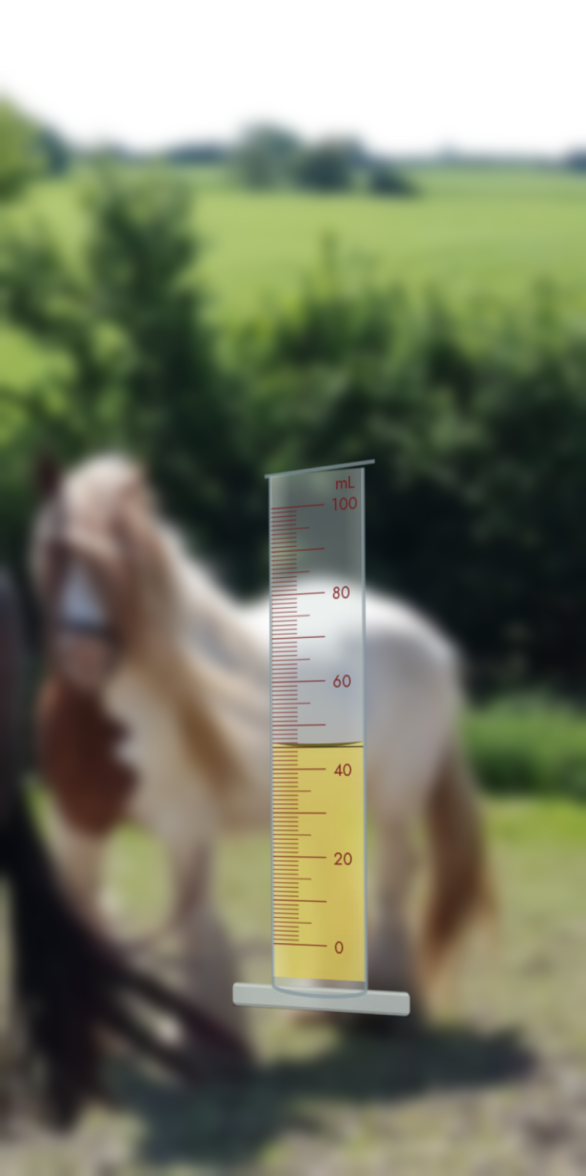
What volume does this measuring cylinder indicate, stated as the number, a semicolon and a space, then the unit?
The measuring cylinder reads 45; mL
